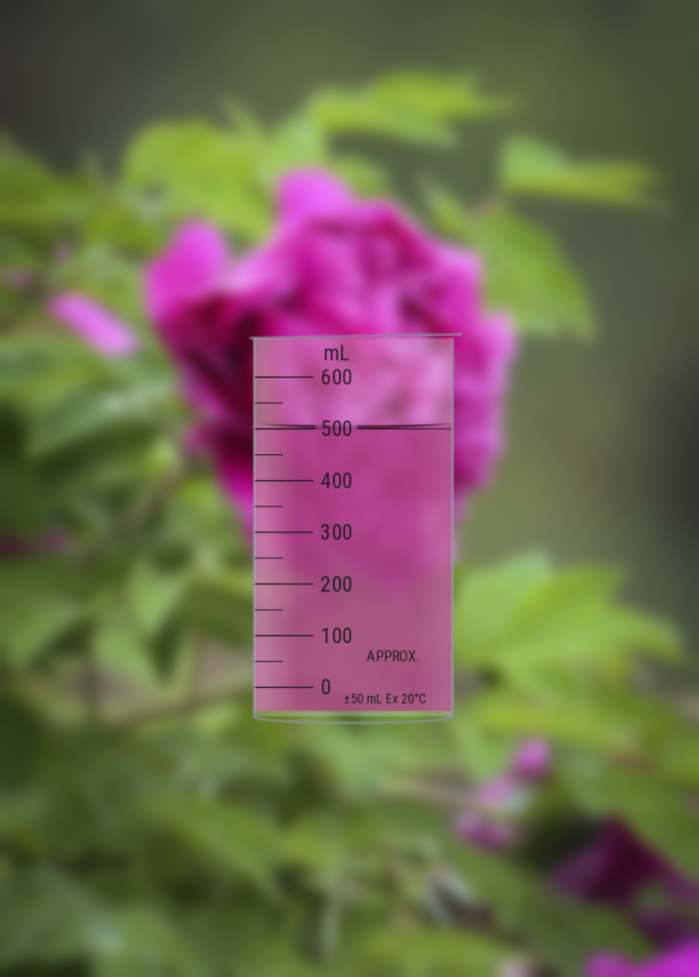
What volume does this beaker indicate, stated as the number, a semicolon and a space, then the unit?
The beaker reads 500; mL
